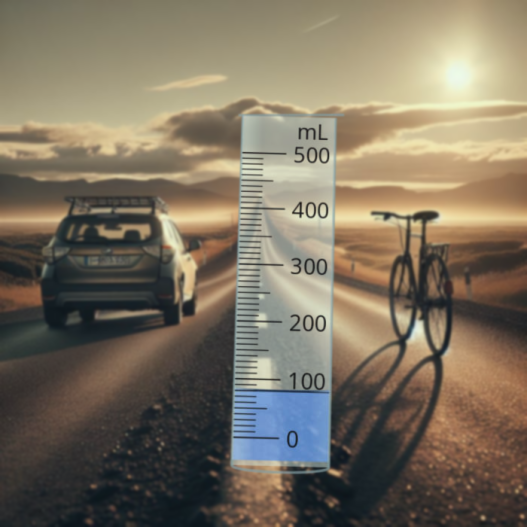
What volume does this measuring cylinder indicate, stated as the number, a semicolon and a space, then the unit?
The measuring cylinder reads 80; mL
